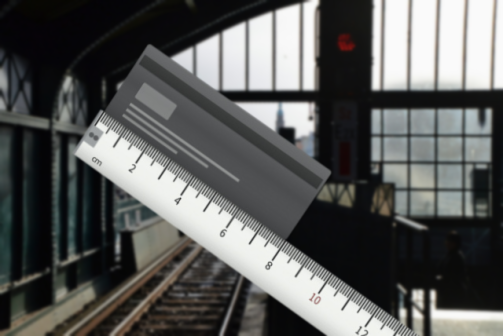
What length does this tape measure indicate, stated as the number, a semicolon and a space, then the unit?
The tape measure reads 8; cm
